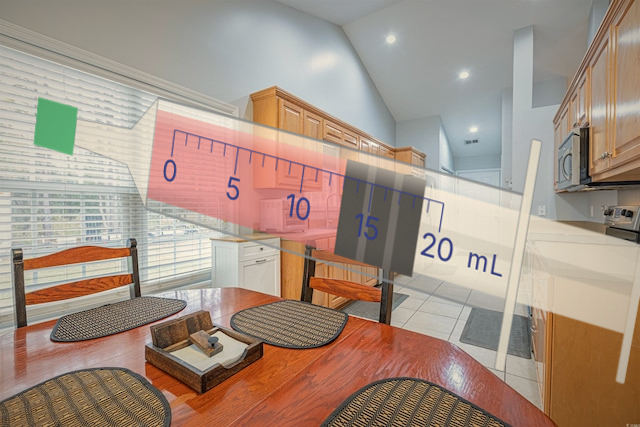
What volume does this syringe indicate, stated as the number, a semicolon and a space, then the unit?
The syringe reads 13; mL
